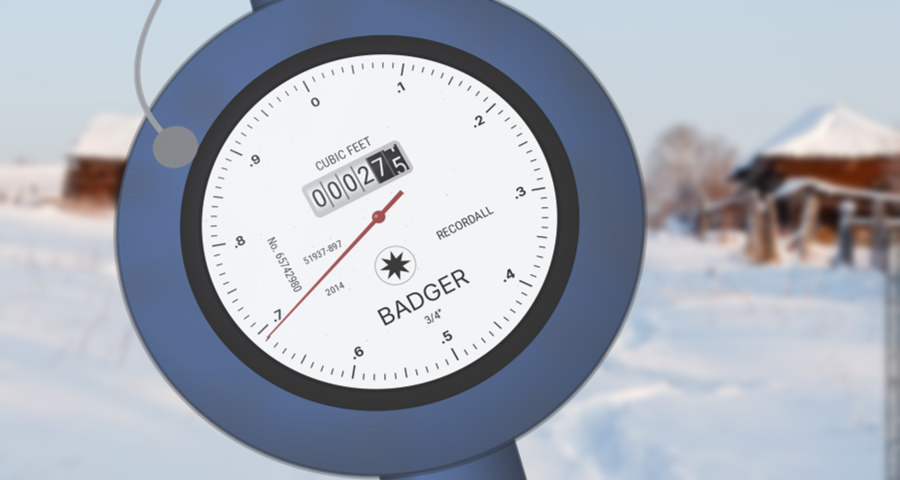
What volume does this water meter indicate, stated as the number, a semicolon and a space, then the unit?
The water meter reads 274.69; ft³
